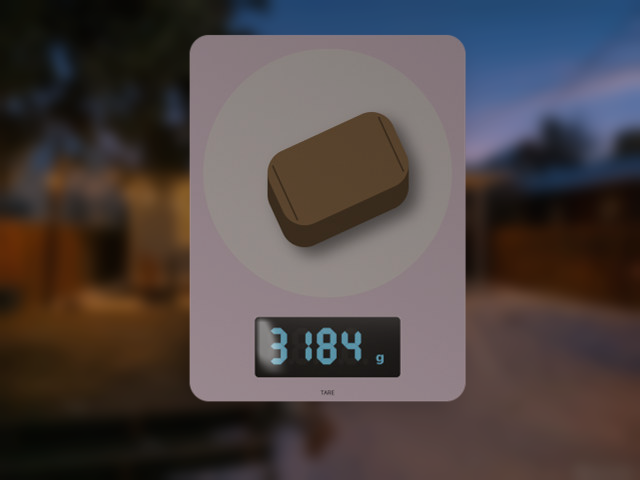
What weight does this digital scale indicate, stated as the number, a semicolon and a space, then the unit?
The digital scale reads 3184; g
